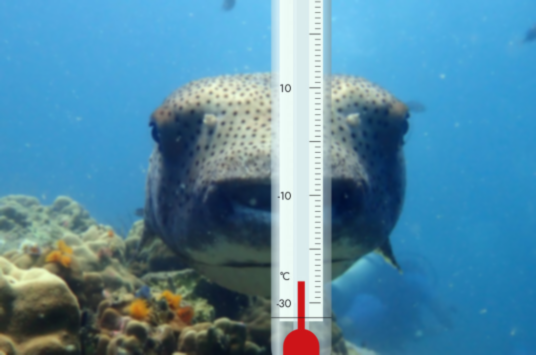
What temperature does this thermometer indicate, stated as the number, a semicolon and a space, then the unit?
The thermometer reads -26; °C
